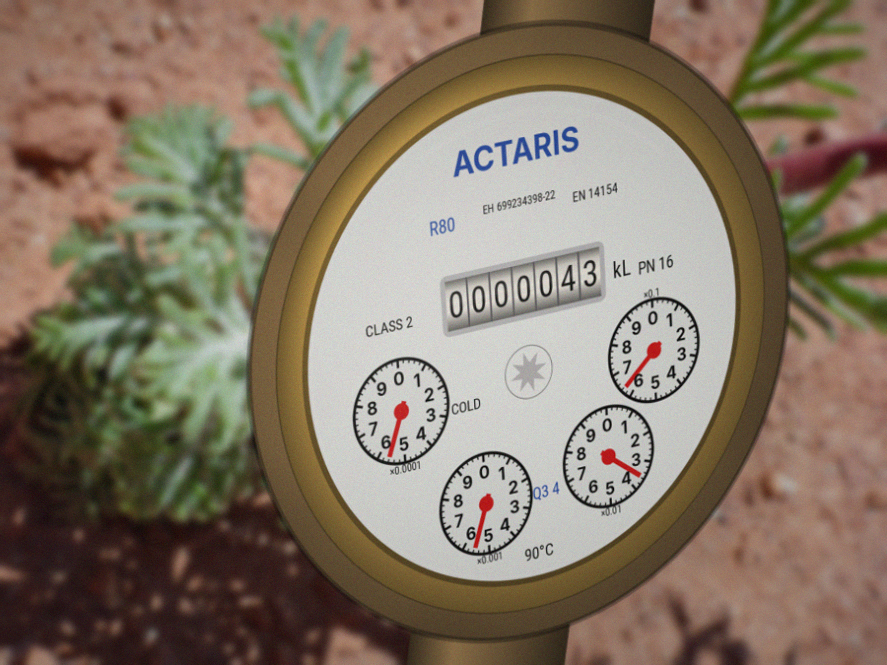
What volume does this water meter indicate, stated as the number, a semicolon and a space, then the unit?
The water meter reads 43.6355; kL
